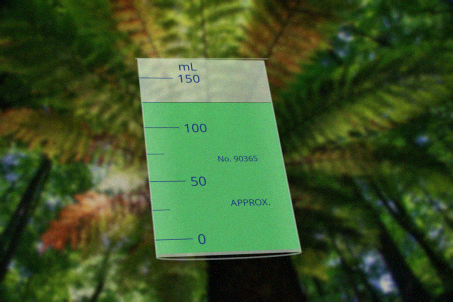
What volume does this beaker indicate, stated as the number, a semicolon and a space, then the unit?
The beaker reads 125; mL
